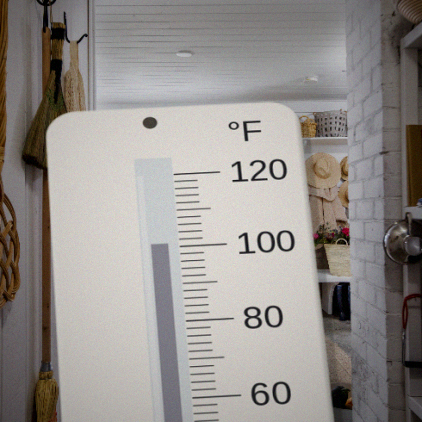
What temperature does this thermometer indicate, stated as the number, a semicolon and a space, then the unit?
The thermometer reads 101; °F
